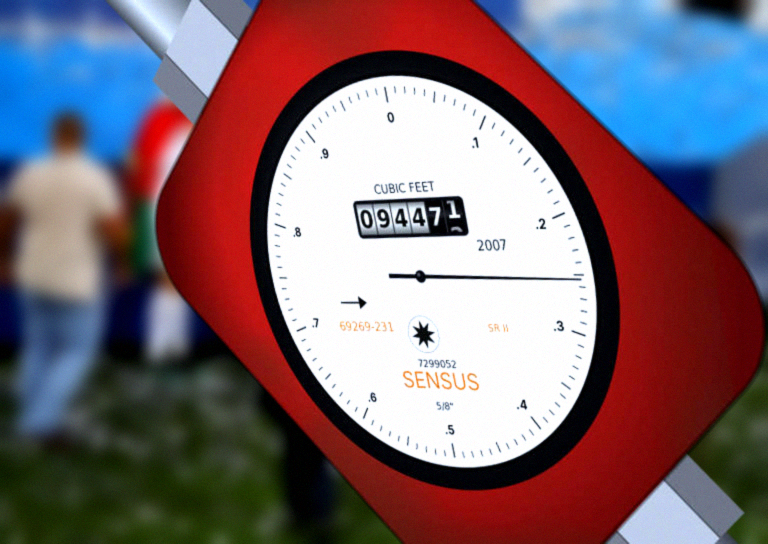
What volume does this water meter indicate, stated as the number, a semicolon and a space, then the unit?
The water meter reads 94471.25; ft³
